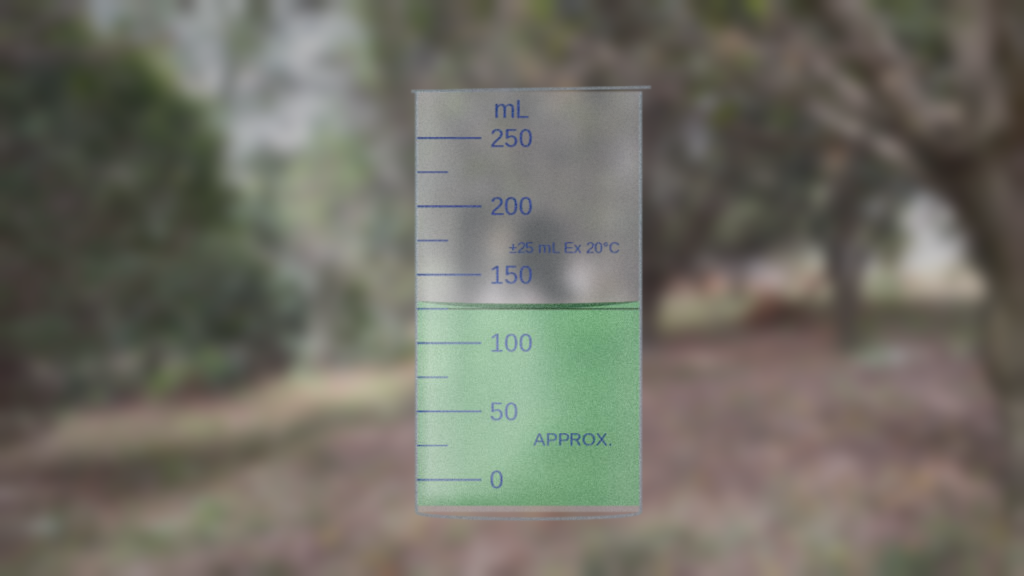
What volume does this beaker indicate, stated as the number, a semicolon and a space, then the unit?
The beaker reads 125; mL
